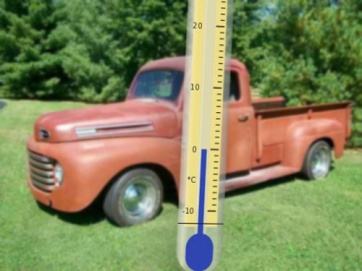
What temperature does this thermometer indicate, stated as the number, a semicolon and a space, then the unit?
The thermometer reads 0; °C
